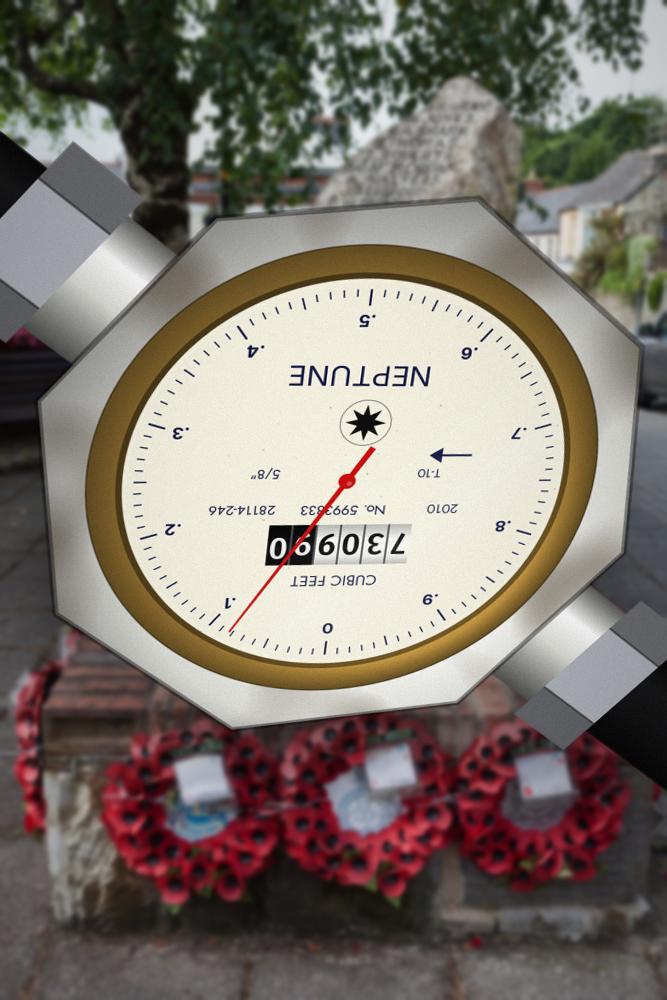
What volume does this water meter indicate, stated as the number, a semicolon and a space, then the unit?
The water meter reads 730990.08; ft³
